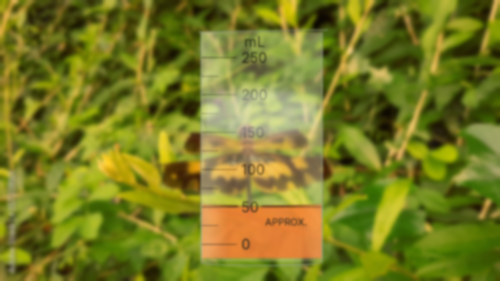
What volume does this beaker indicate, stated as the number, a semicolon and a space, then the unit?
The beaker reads 50; mL
